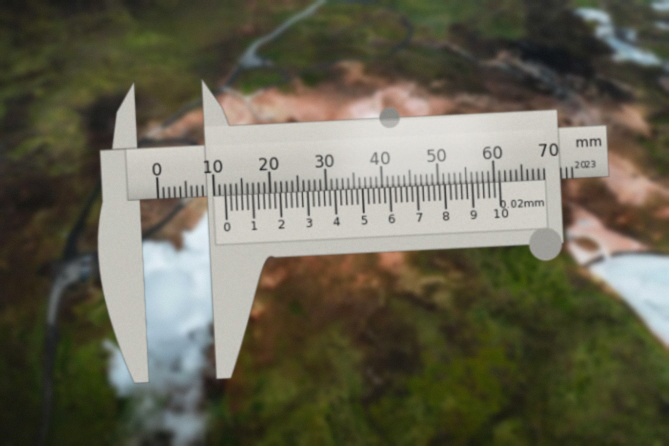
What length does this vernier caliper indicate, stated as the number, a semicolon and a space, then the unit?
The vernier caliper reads 12.0; mm
